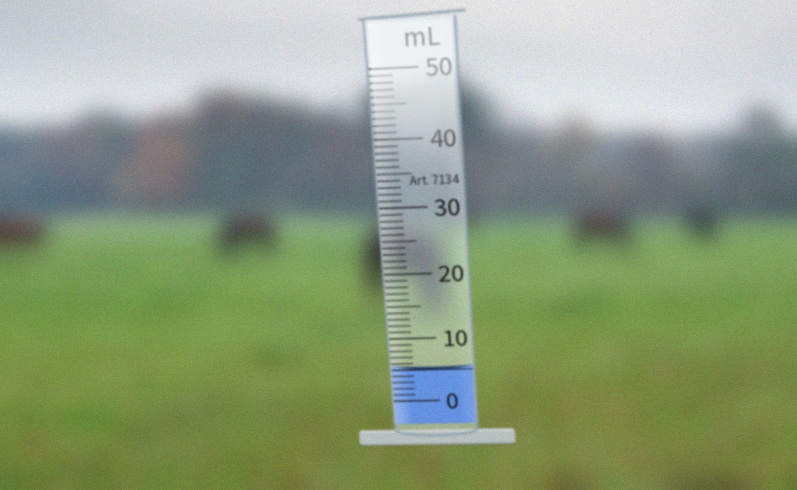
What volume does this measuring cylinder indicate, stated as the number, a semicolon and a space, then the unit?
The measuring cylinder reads 5; mL
